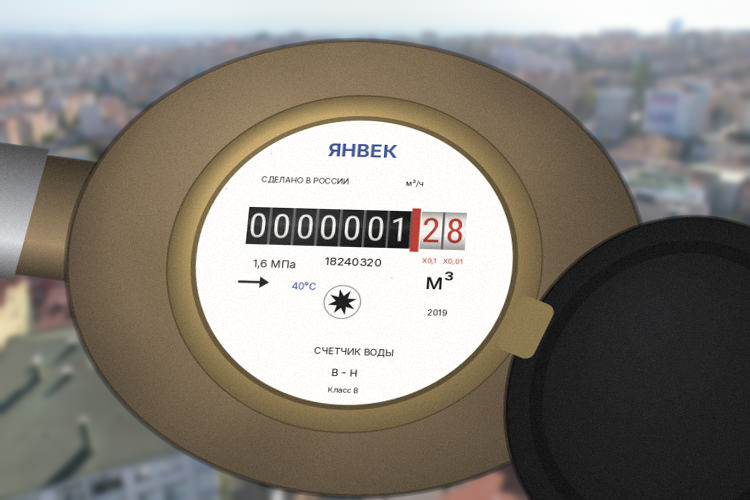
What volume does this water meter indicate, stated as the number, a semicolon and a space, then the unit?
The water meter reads 1.28; m³
